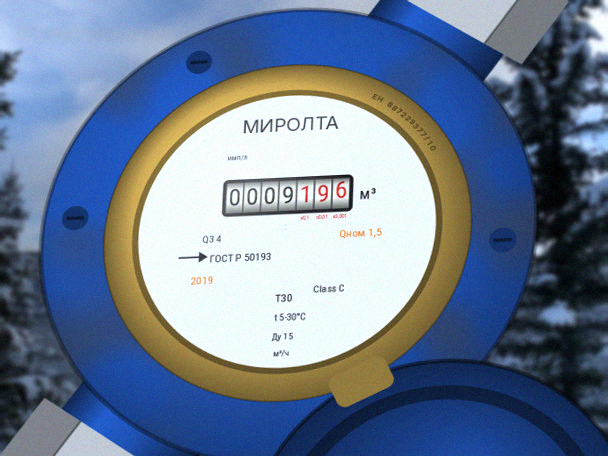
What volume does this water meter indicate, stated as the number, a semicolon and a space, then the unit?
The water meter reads 9.196; m³
